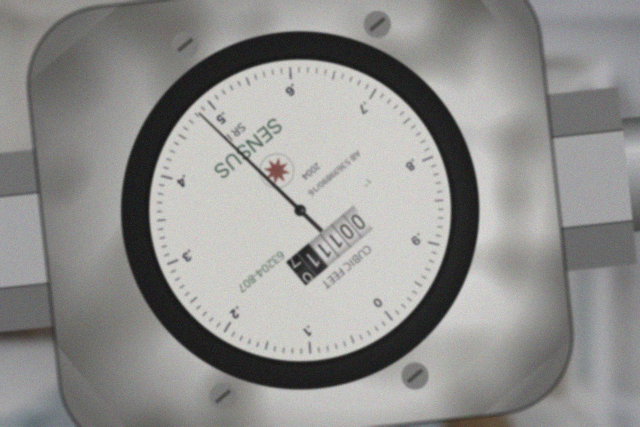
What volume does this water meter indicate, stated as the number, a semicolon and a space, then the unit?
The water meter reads 1116.48; ft³
